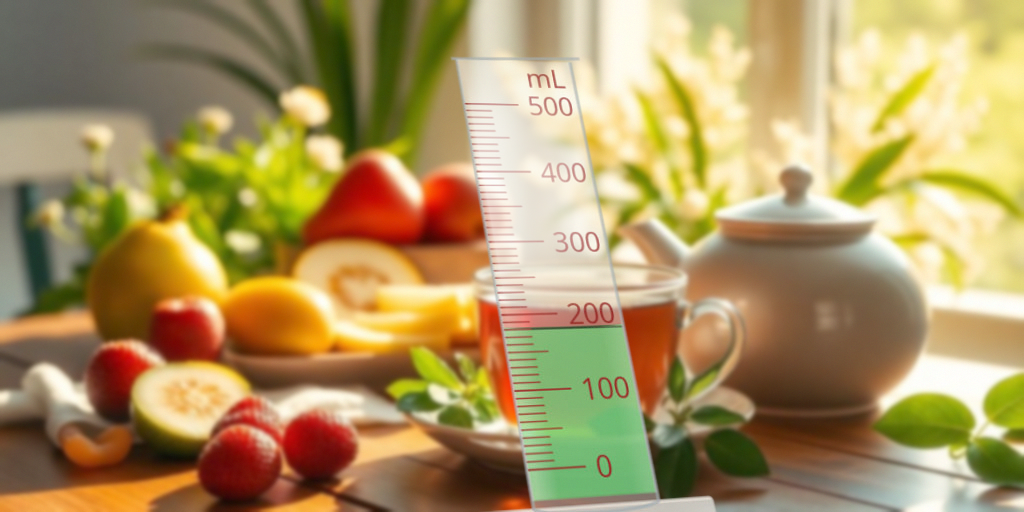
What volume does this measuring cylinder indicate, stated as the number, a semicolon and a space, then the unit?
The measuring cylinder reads 180; mL
